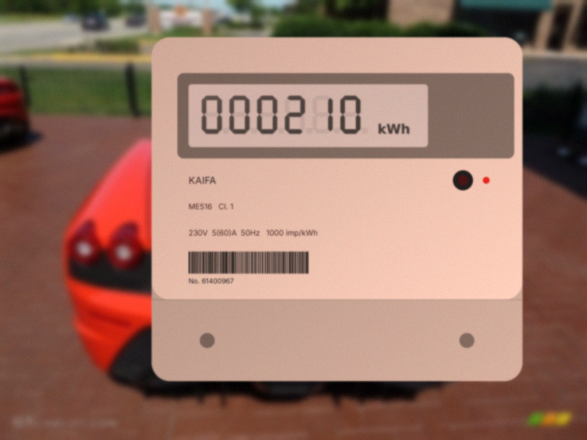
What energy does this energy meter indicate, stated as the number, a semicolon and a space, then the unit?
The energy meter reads 210; kWh
